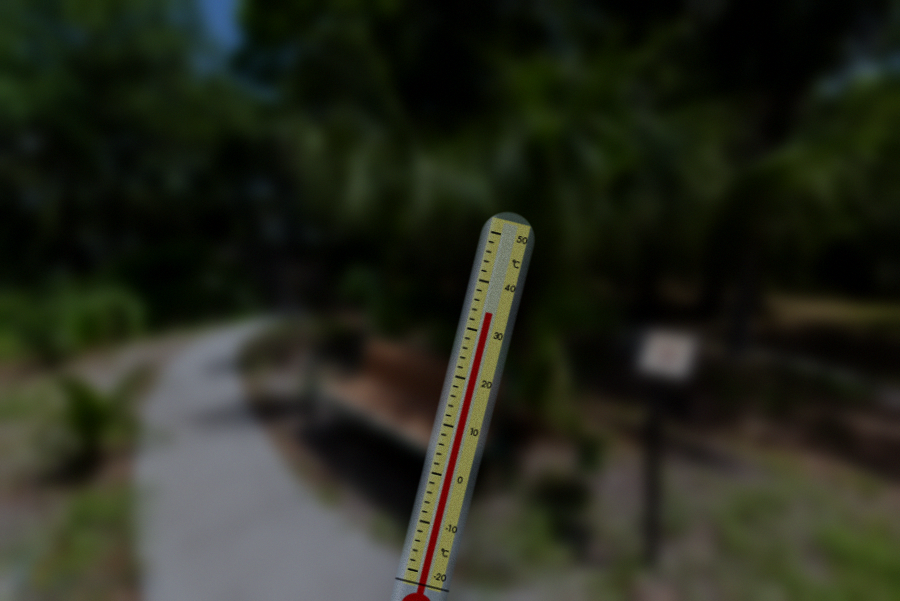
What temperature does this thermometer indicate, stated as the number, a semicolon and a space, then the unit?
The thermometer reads 34; °C
